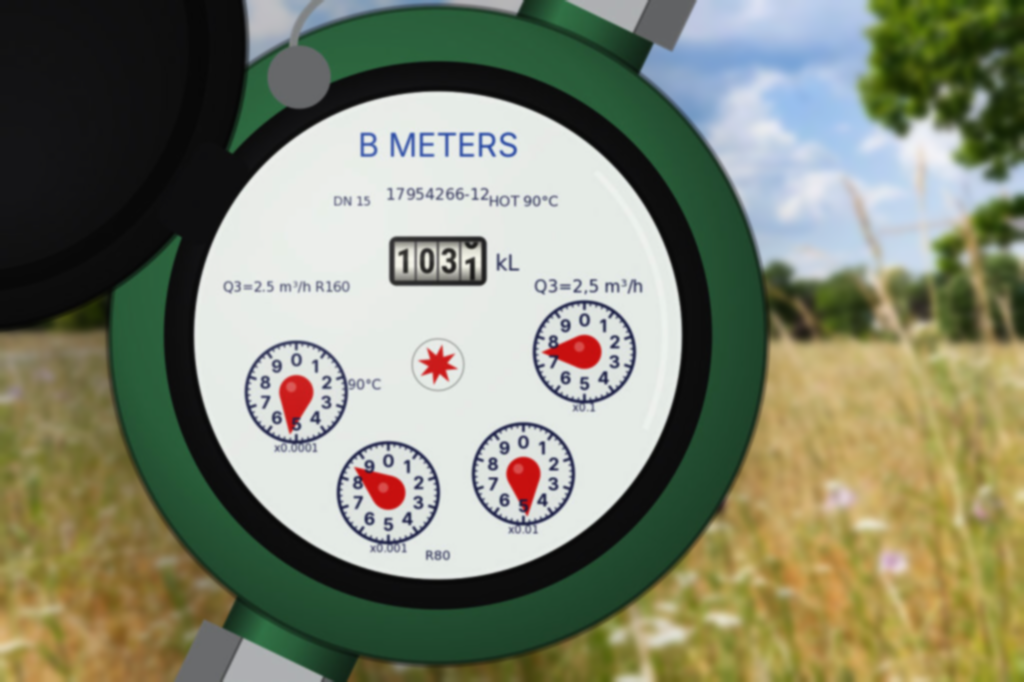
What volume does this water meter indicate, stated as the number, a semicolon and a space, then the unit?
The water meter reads 1030.7485; kL
